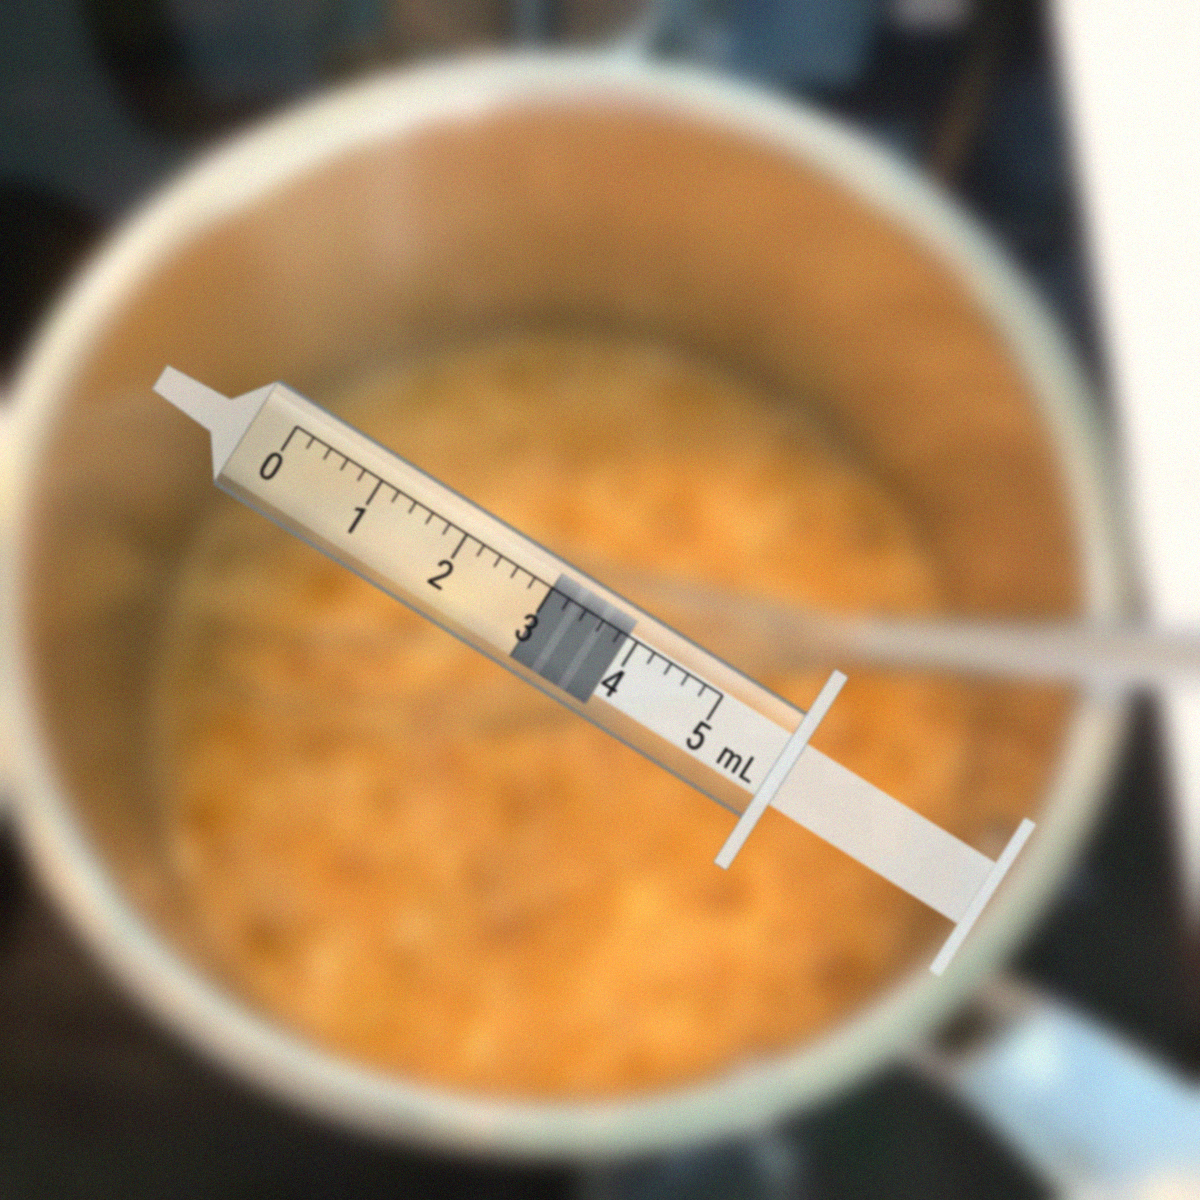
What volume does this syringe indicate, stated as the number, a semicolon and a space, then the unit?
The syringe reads 3; mL
